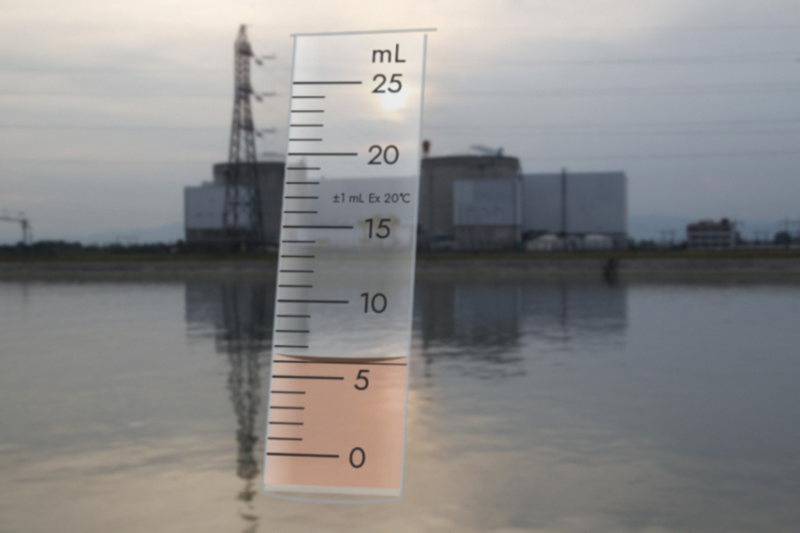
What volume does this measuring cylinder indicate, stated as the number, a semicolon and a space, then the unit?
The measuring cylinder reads 6; mL
